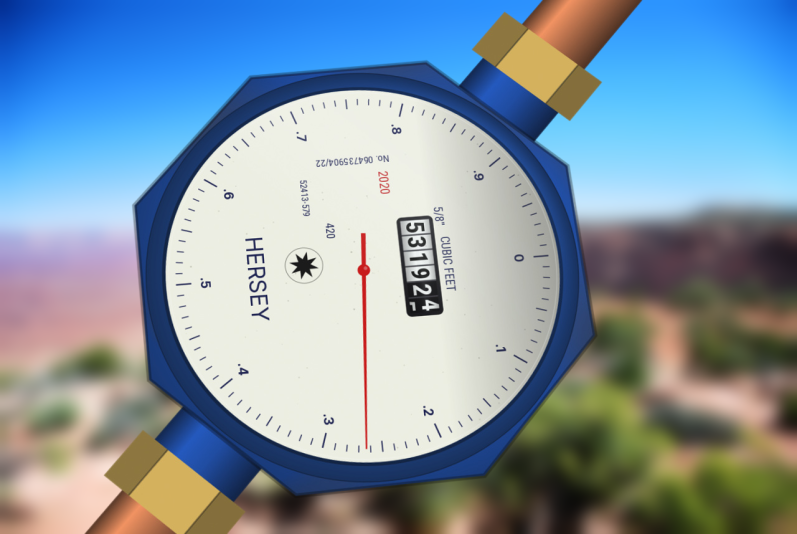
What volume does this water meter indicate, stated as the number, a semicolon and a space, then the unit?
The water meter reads 531924.26; ft³
